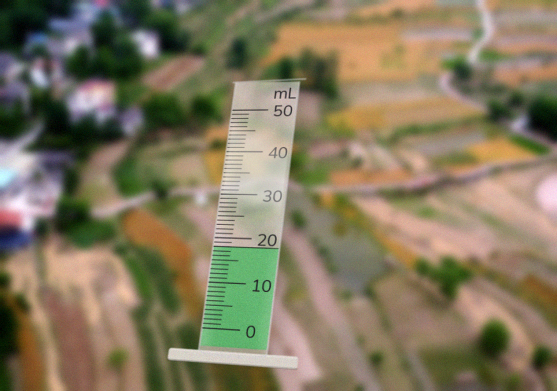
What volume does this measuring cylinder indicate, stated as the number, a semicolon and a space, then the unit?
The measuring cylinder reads 18; mL
